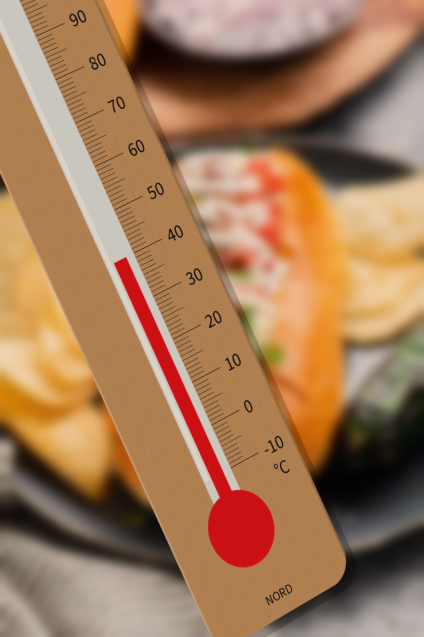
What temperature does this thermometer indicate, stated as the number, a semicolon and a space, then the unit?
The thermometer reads 40; °C
